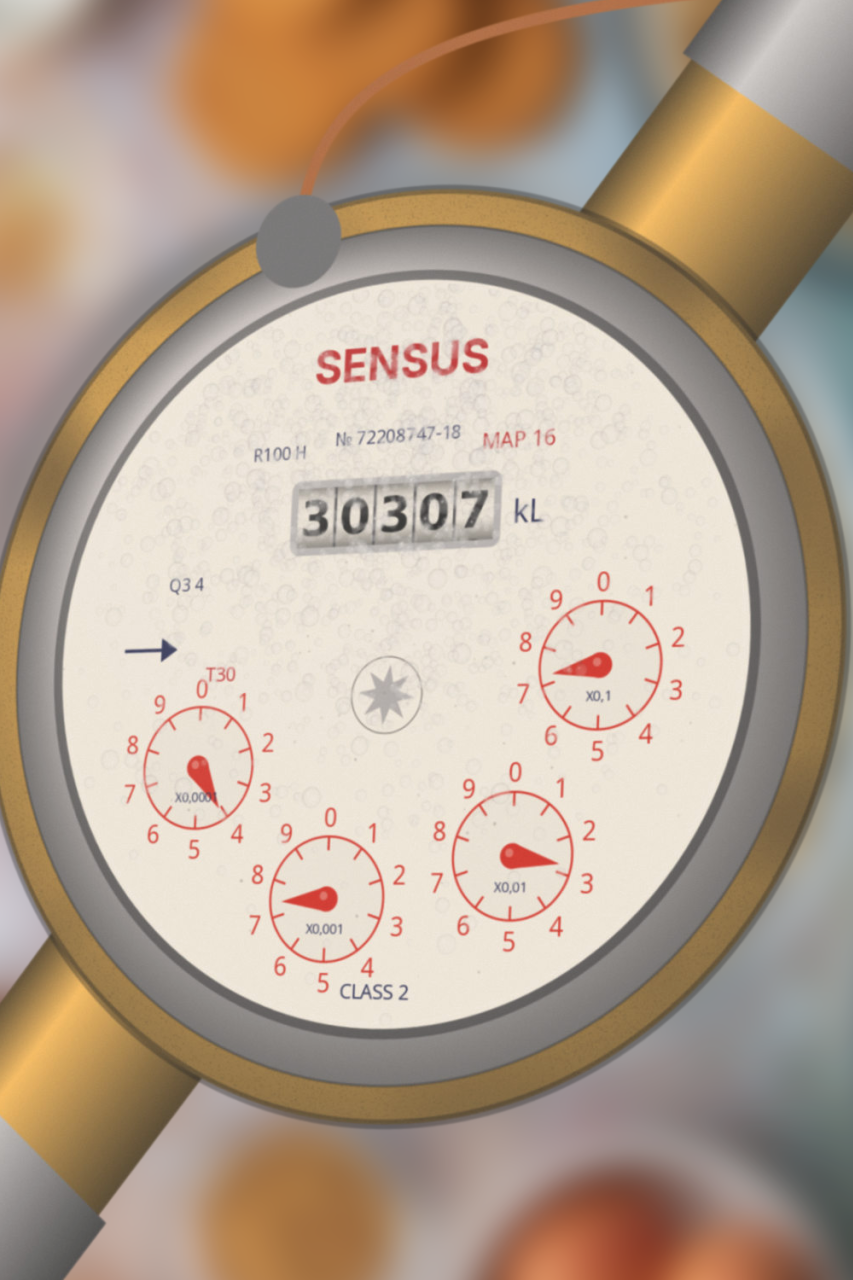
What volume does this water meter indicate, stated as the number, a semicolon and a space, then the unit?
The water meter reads 30307.7274; kL
